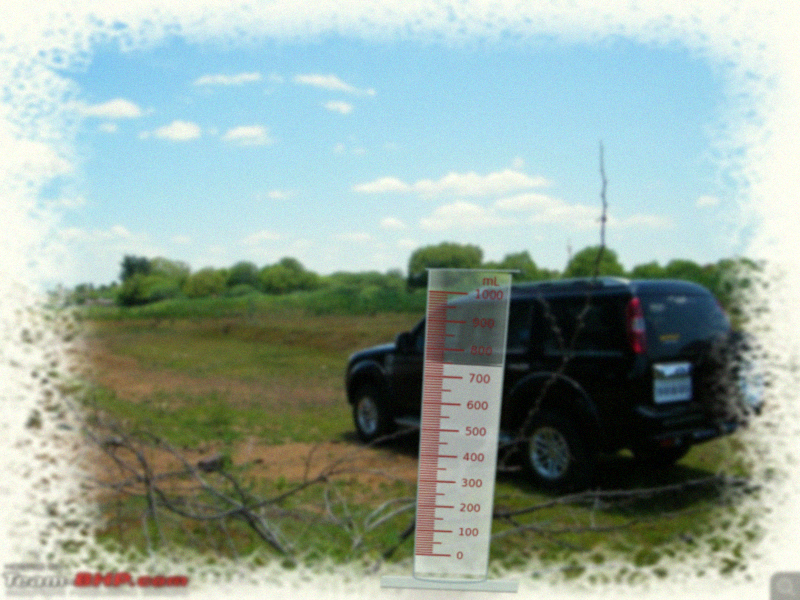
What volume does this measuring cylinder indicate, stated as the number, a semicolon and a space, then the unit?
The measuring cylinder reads 750; mL
